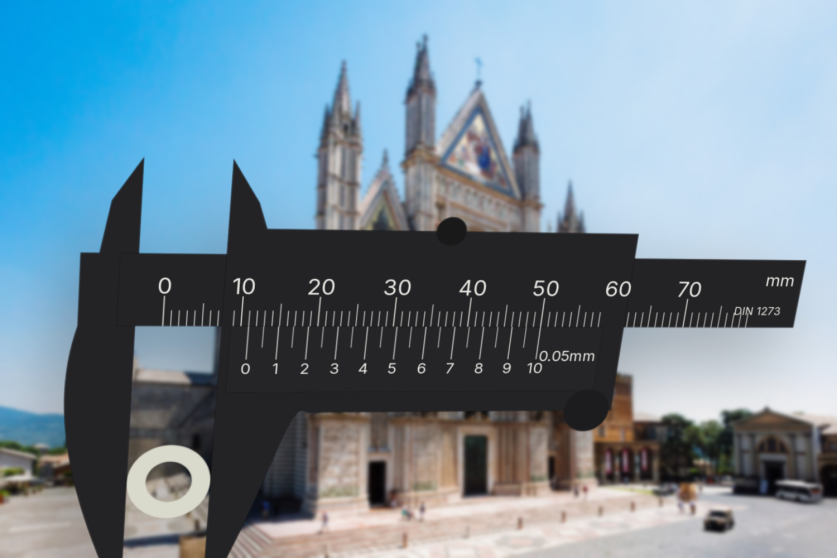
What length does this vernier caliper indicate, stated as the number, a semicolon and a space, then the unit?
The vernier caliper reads 11.0; mm
